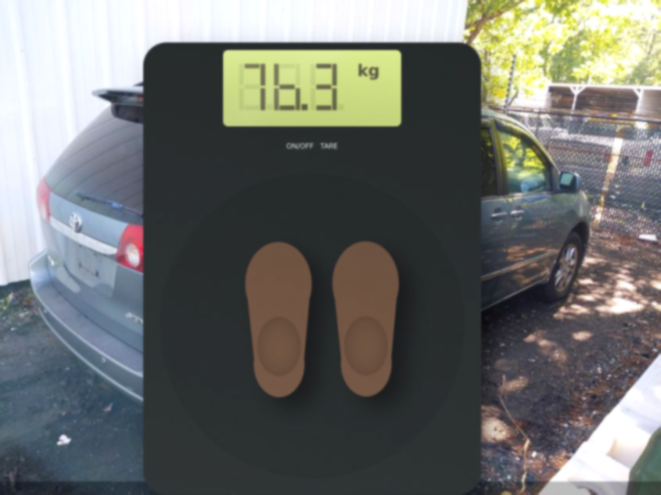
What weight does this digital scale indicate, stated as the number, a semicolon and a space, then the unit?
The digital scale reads 76.3; kg
